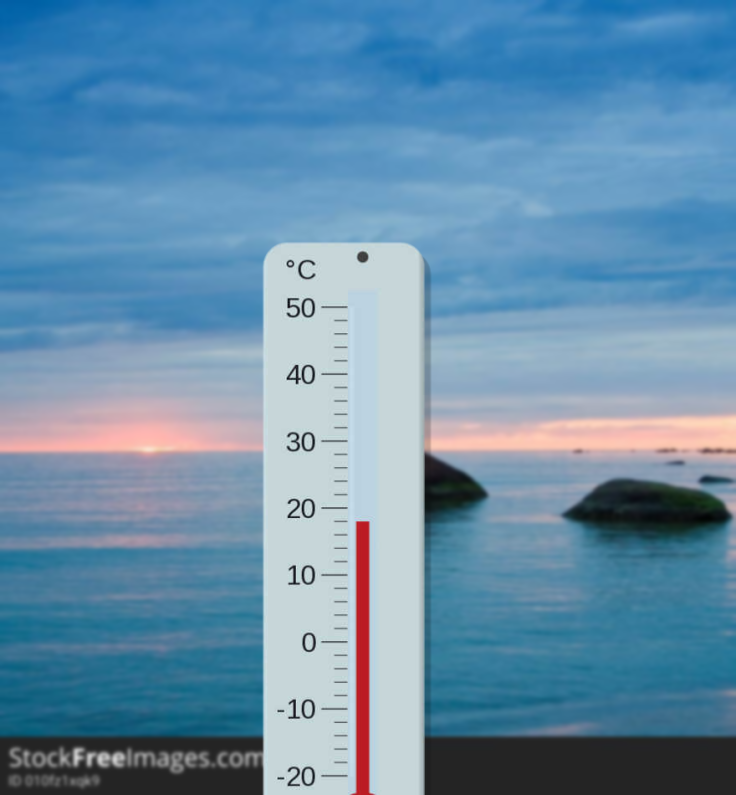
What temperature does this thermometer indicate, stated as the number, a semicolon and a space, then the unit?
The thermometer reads 18; °C
